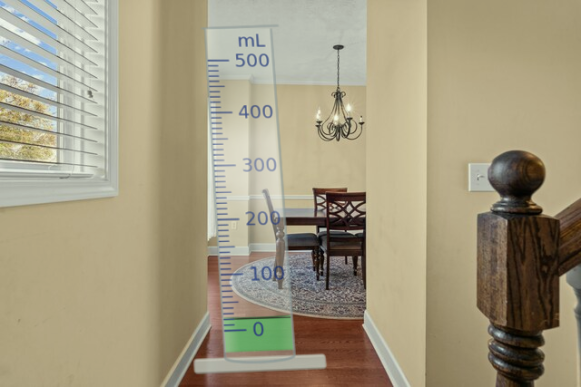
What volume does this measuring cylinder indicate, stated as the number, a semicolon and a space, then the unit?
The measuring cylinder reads 20; mL
